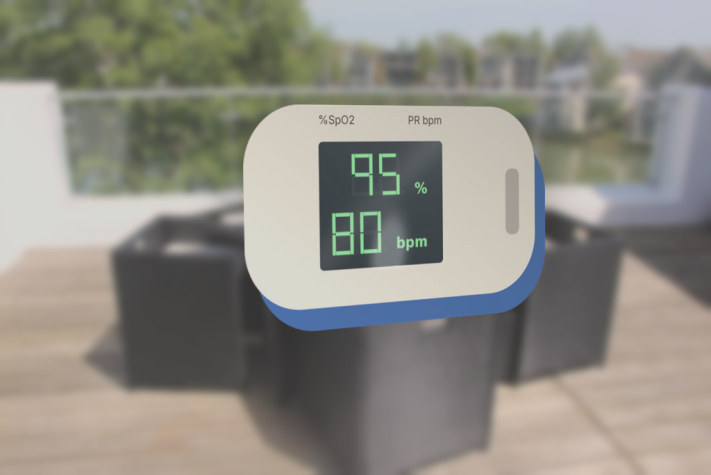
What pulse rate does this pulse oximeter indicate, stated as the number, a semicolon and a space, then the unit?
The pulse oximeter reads 80; bpm
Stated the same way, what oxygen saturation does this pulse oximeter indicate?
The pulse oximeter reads 95; %
